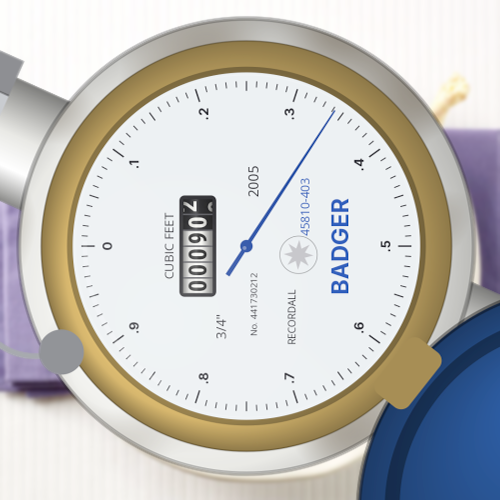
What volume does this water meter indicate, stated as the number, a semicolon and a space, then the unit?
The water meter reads 902.34; ft³
